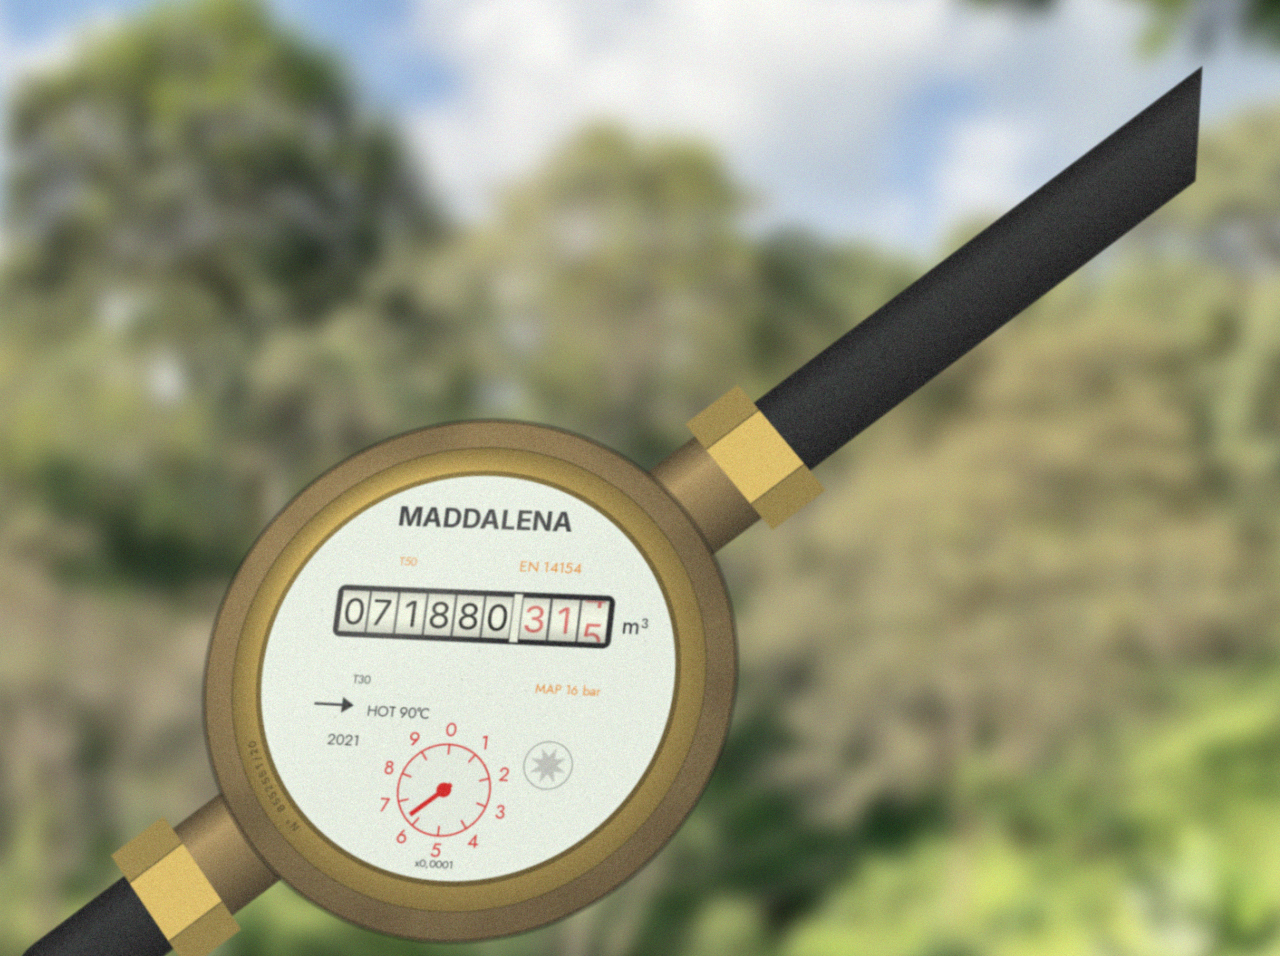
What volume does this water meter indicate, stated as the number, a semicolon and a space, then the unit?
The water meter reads 71880.3146; m³
